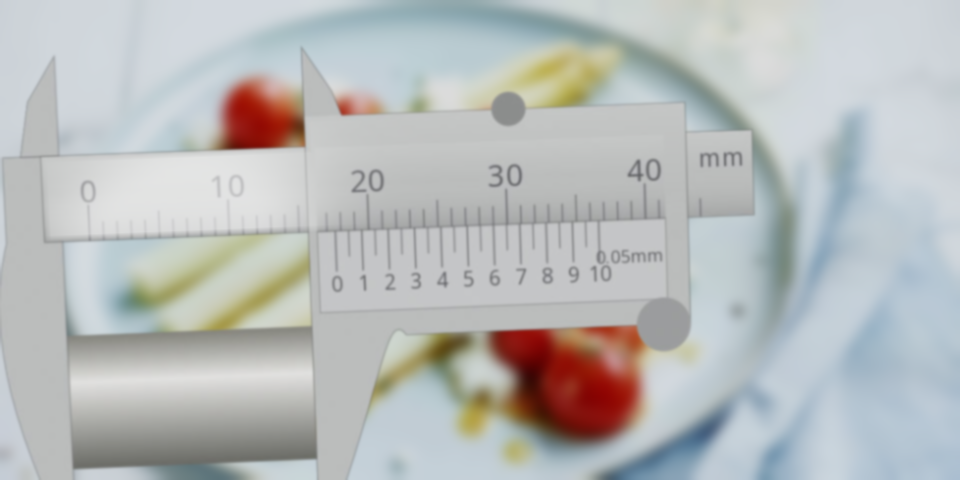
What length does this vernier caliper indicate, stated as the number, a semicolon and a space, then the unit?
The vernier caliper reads 17.6; mm
